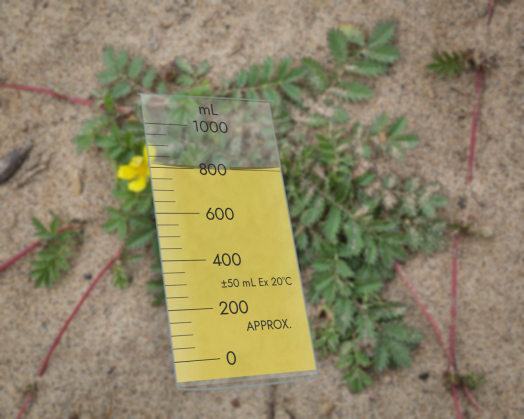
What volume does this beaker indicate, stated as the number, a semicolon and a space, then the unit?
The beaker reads 800; mL
